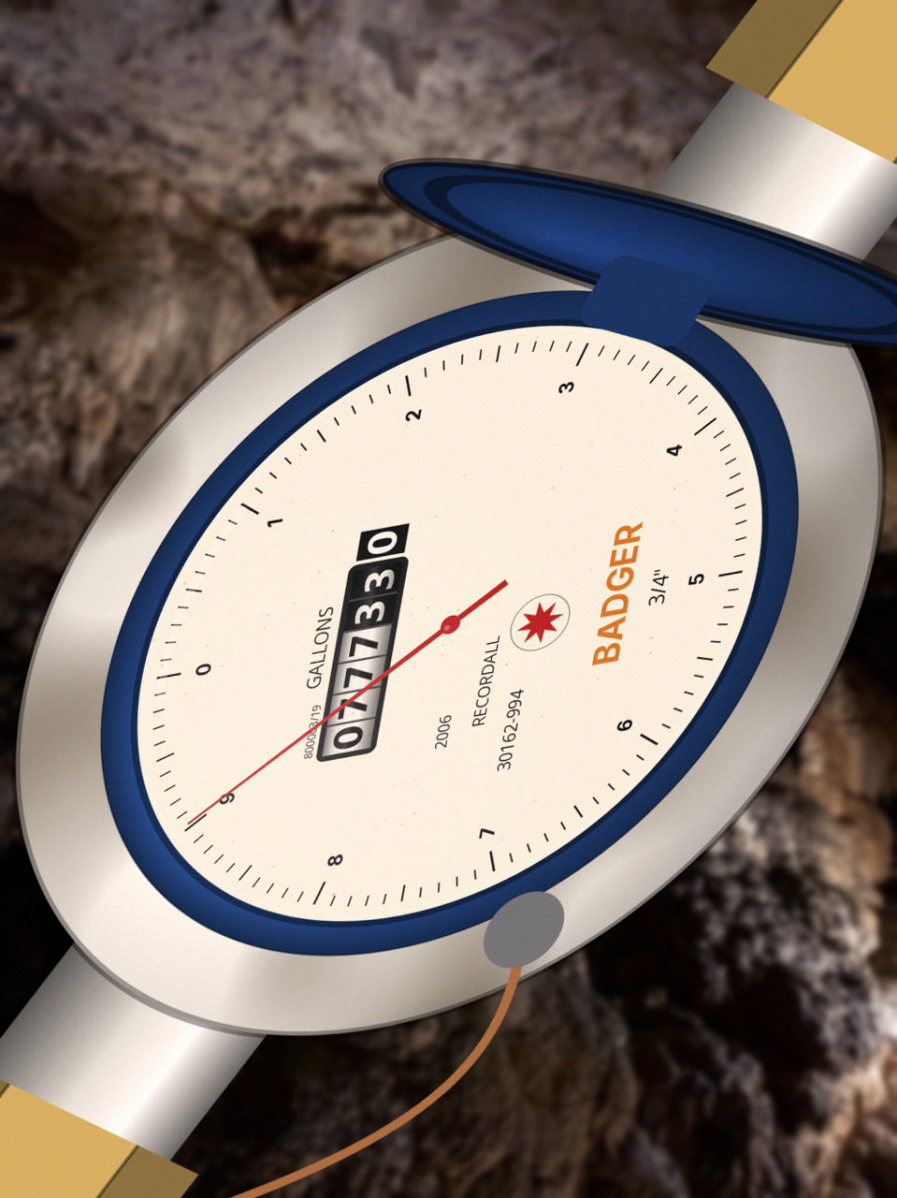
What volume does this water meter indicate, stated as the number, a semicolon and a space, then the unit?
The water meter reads 777329.0; gal
